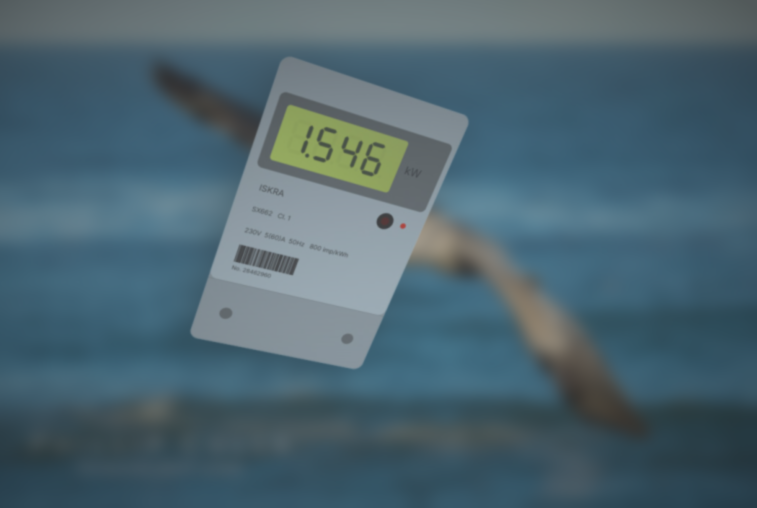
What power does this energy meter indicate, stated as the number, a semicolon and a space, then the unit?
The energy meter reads 1.546; kW
